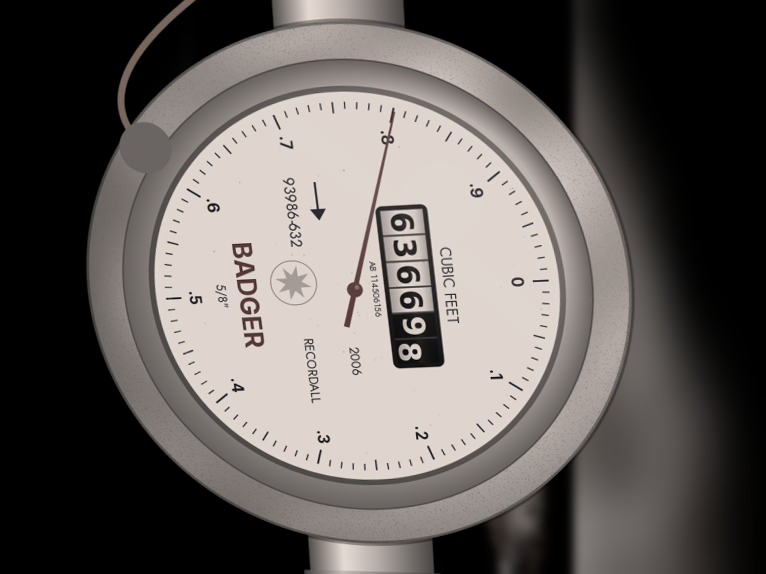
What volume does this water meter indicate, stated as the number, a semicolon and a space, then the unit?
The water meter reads 636697.80; ft³
